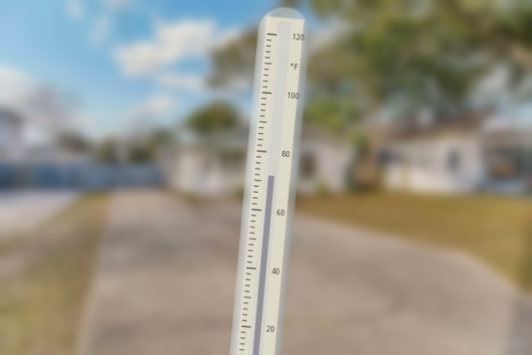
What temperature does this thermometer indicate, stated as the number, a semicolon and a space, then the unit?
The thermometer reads 72; °F
